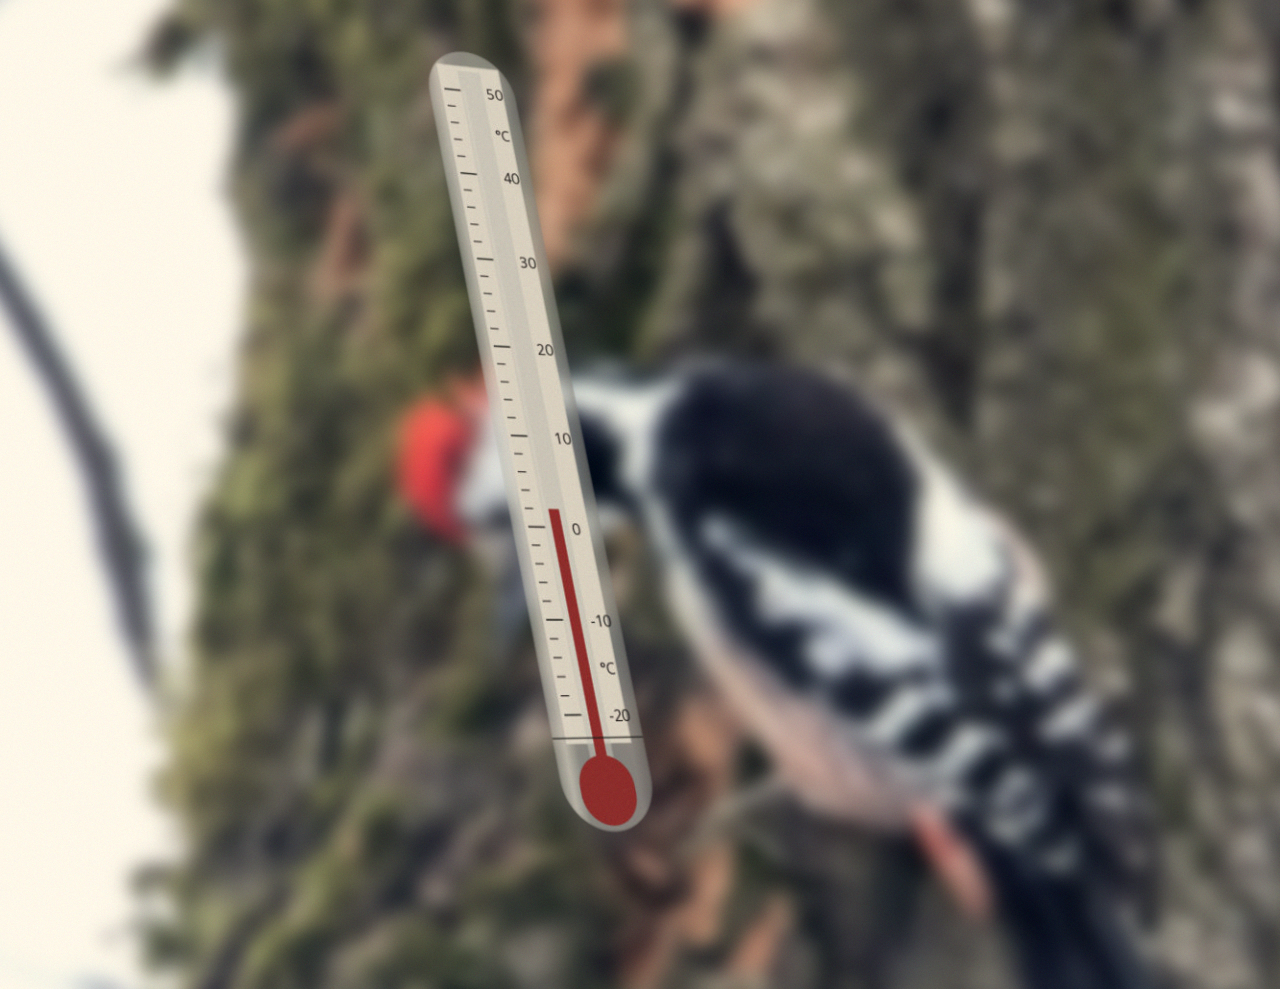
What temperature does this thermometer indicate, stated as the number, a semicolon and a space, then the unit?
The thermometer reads 2; °C
